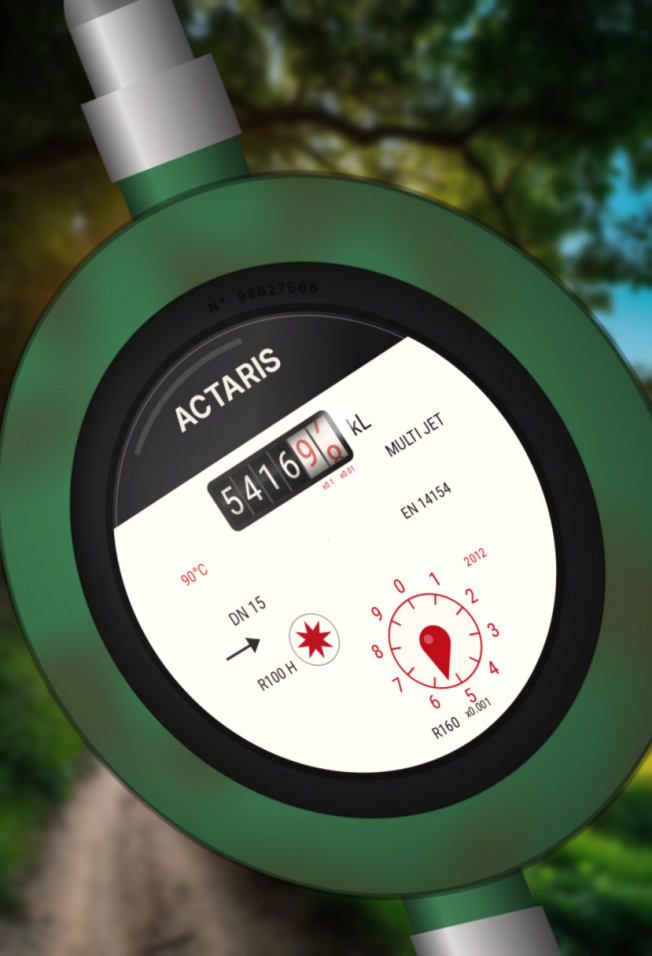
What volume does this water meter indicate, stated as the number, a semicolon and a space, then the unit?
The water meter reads 5416.975; kL
